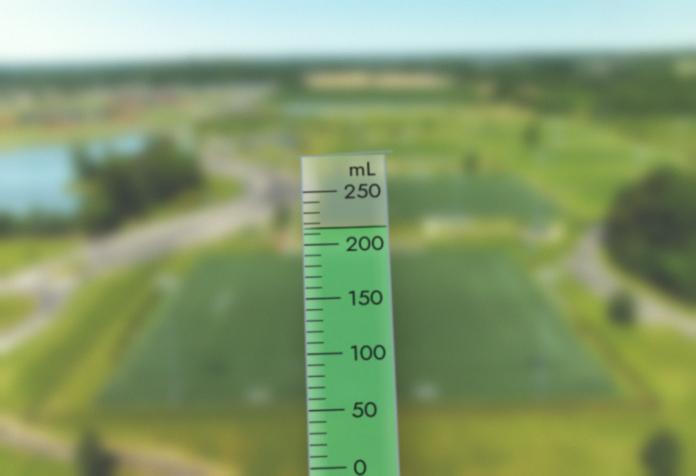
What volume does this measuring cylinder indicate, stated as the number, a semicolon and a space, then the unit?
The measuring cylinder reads 215; mL
